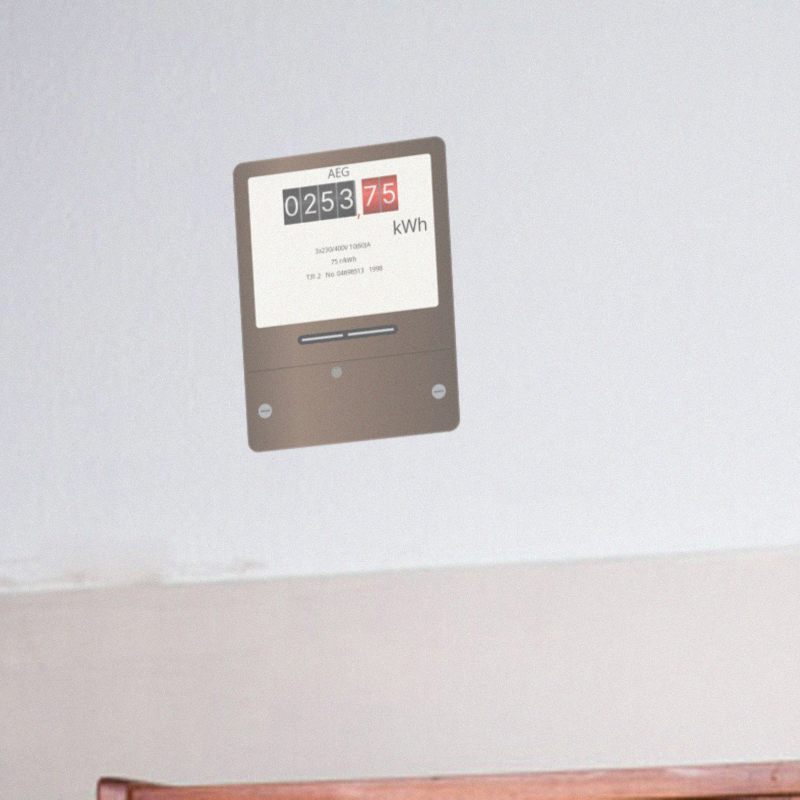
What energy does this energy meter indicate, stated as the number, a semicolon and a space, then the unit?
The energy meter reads 253.75; kWh
